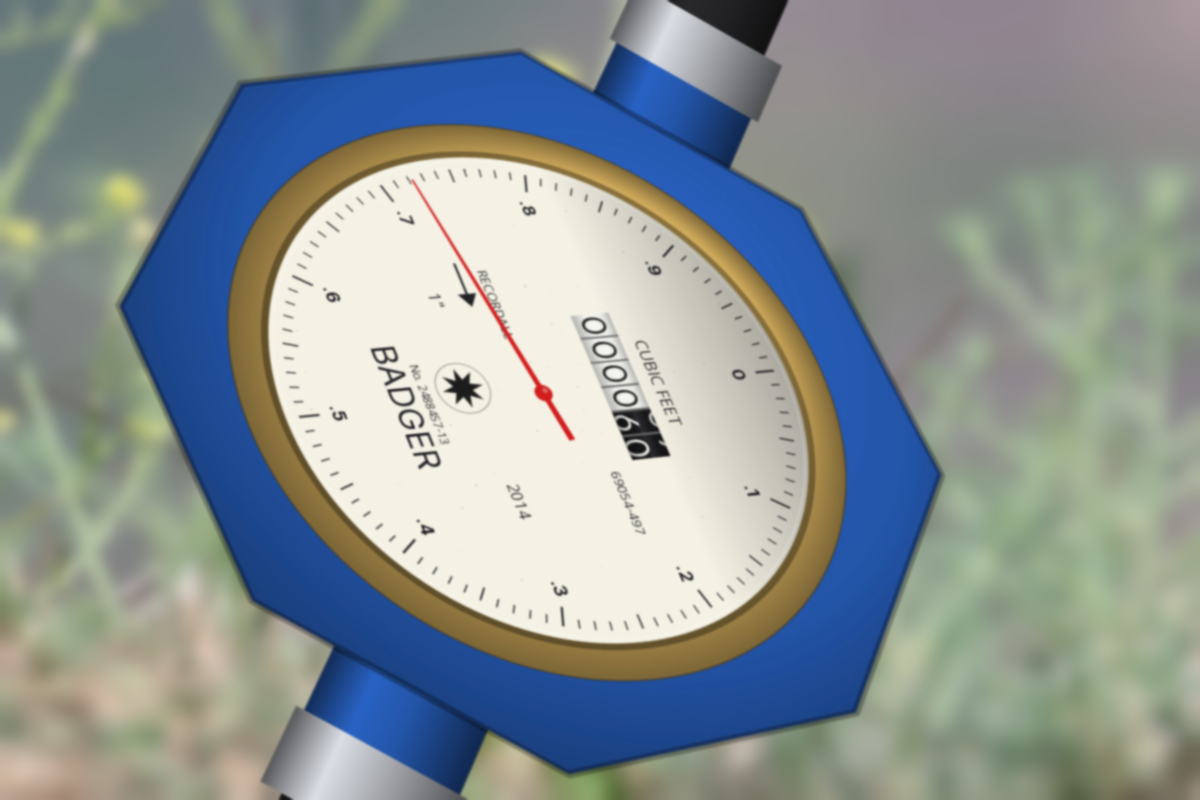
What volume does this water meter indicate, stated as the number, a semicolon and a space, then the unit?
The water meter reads 59.72; ft³
